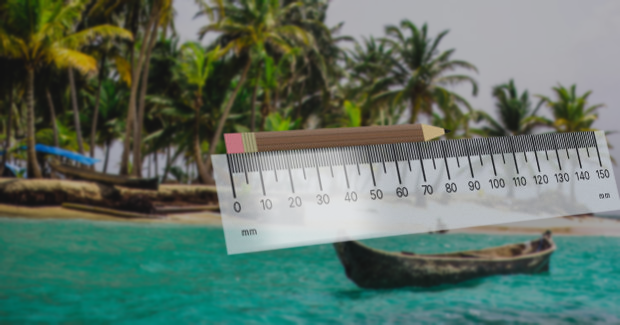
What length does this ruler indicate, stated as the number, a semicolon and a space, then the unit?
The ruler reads 85; mm
